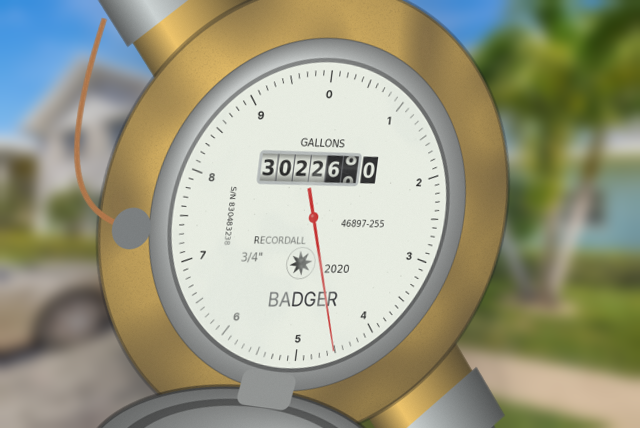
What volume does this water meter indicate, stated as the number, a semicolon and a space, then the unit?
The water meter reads 3022684.5; gal
